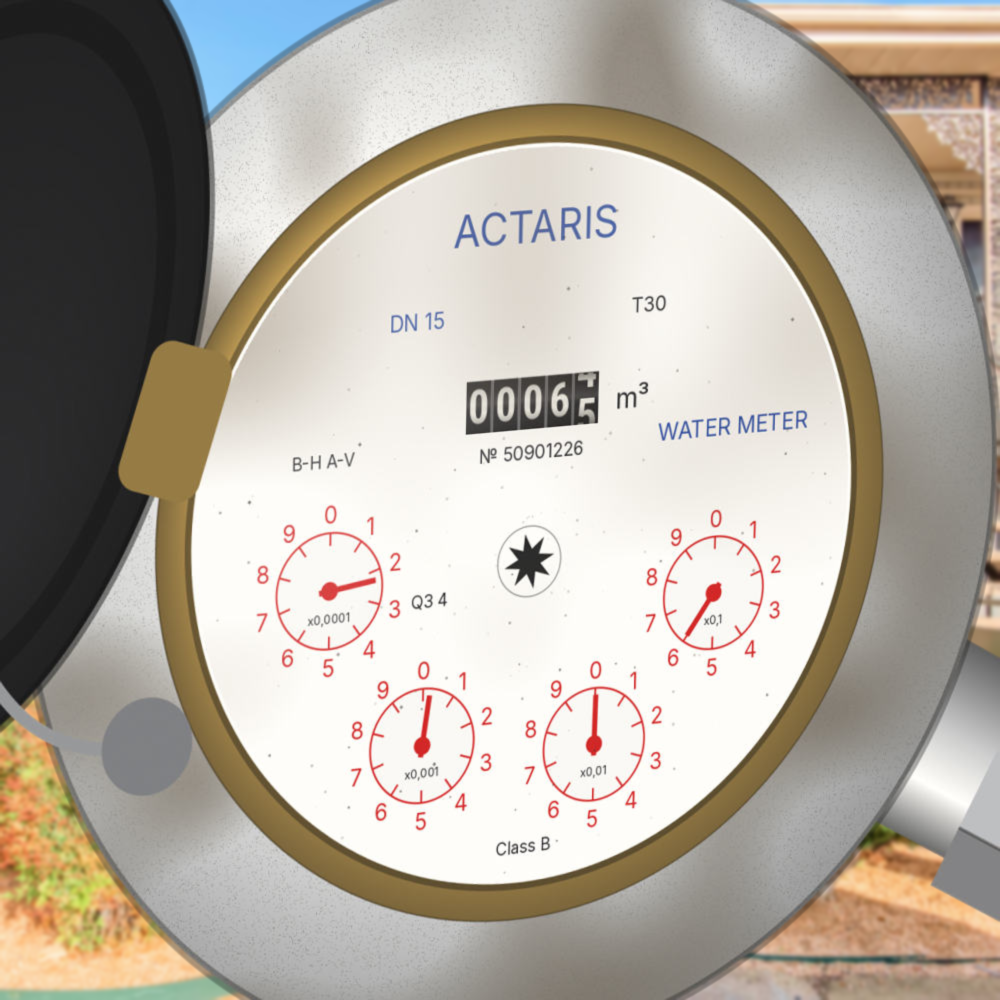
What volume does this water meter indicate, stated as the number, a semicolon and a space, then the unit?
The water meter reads 64.6002; m³
